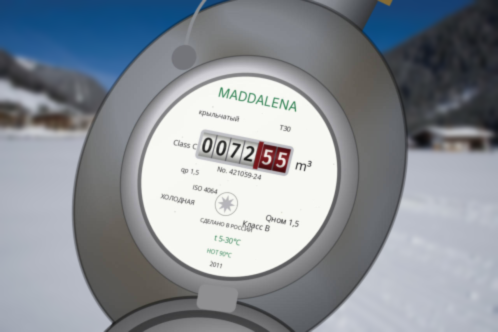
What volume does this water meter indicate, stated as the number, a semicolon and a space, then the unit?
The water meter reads 72.55; m³
